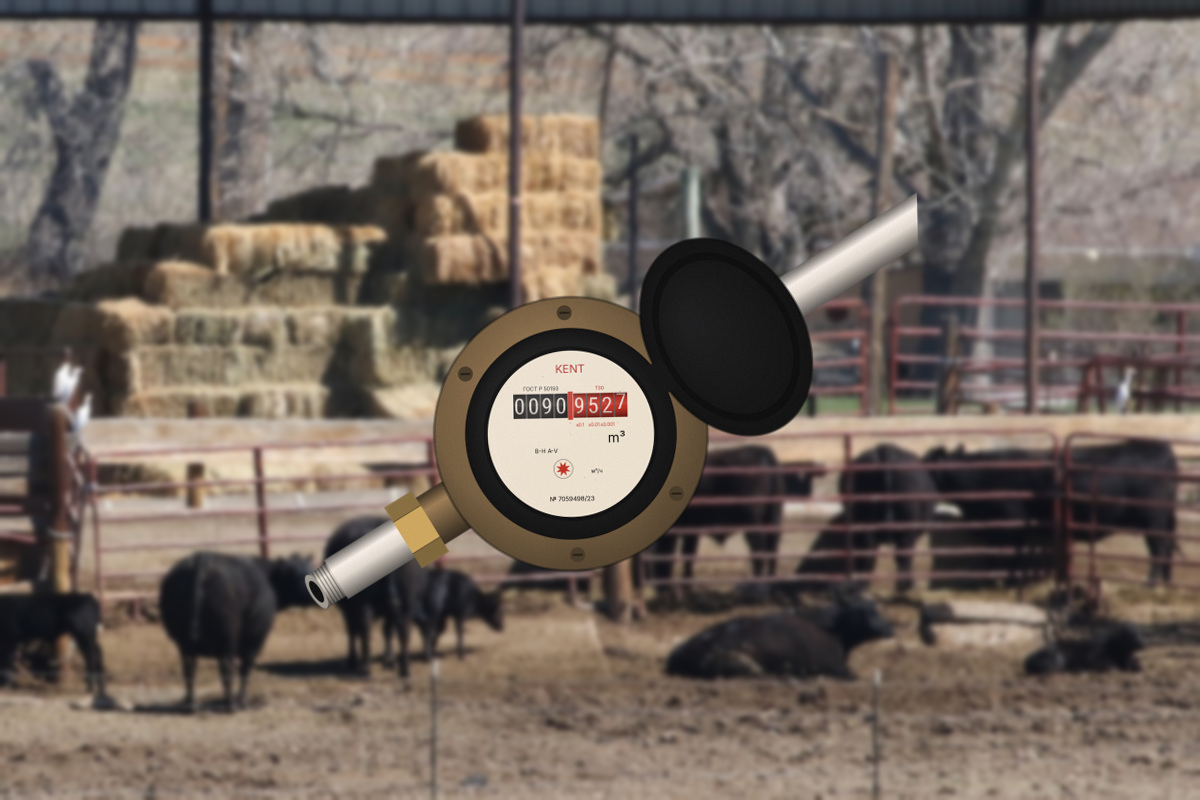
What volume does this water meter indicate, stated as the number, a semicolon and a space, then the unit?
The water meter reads 90.9527; m³
